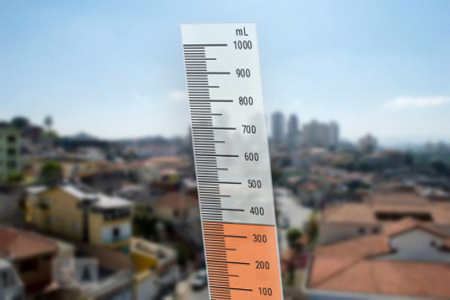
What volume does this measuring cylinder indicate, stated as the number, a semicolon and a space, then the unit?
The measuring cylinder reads 350; mL
